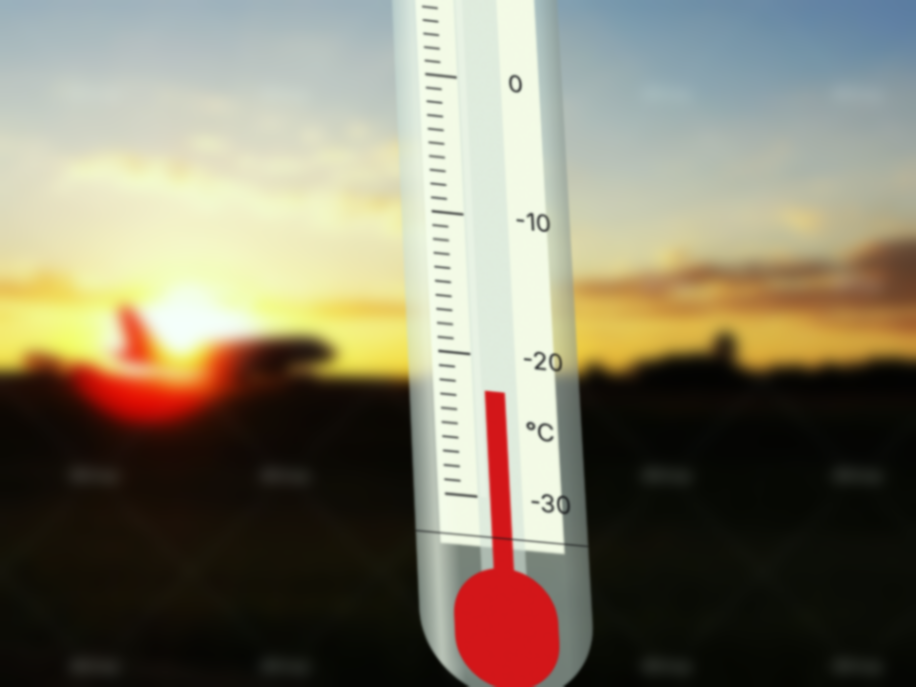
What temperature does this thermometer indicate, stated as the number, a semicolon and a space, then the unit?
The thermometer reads -22.5; °C
